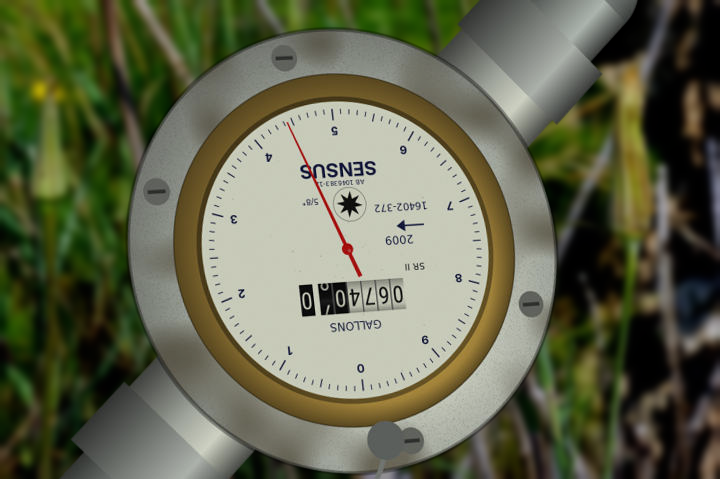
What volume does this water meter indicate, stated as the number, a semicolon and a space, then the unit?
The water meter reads 674074.4; gal
